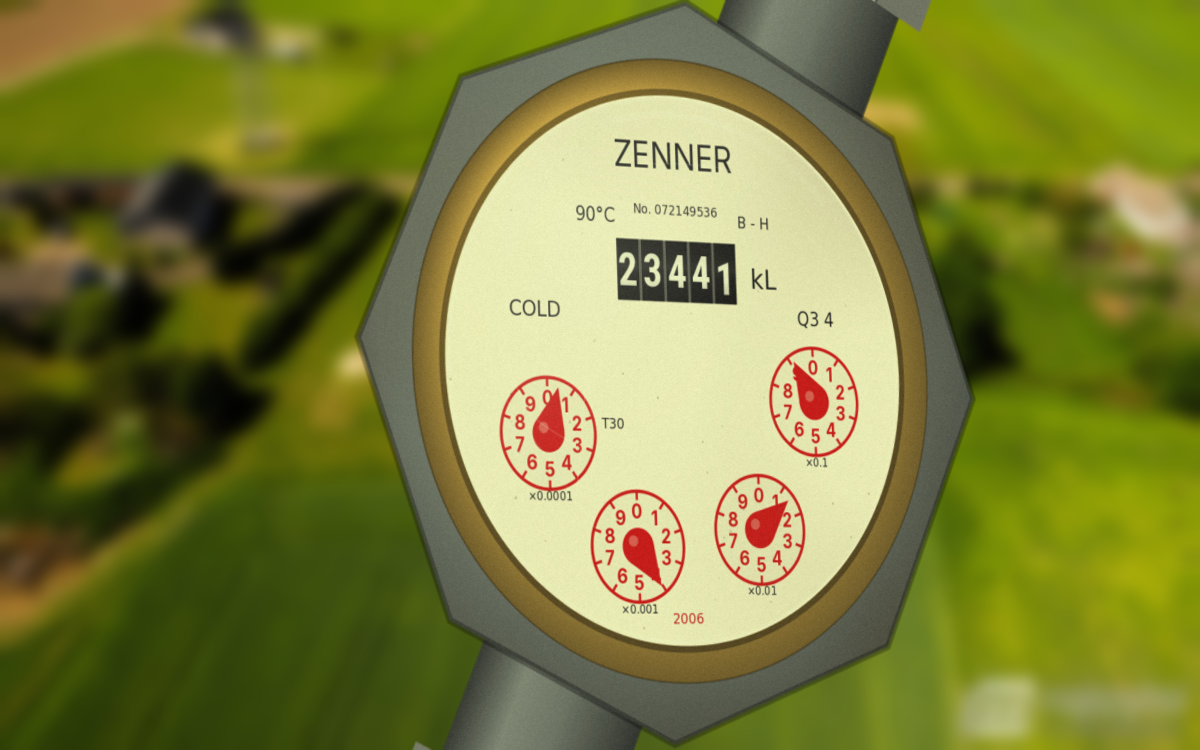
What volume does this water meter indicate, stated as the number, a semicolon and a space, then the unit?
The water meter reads 23440.9140; kL
